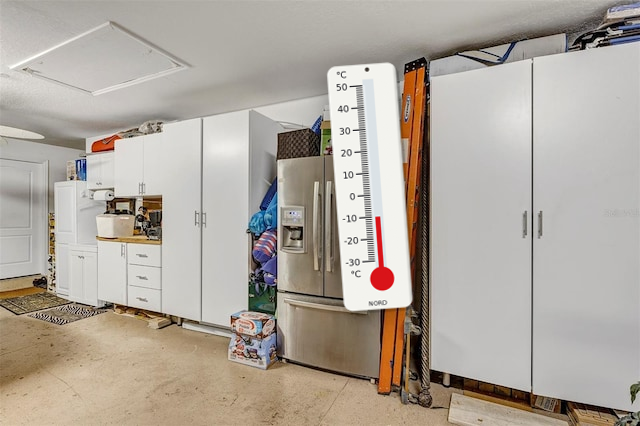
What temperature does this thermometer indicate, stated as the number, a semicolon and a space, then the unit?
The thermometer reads -10; °C
